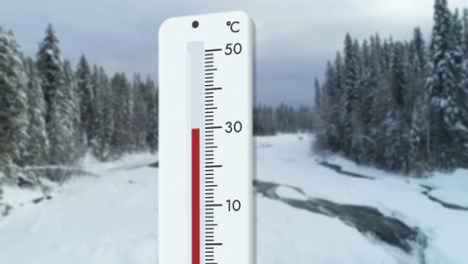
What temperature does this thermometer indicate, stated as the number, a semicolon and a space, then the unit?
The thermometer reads 30; °C
